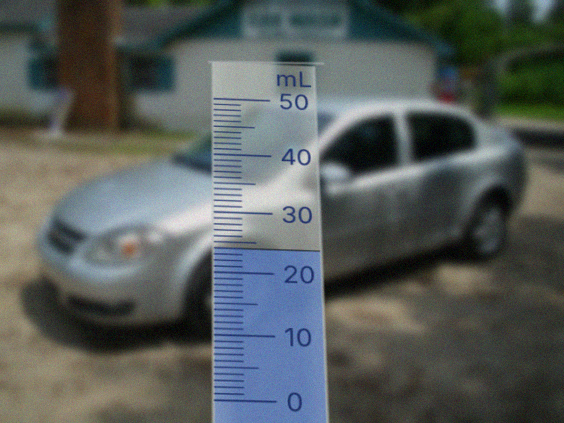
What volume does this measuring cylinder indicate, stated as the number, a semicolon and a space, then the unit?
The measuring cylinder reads 24; mL
